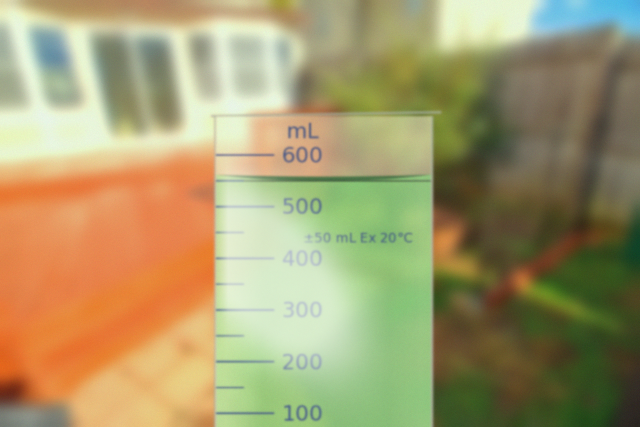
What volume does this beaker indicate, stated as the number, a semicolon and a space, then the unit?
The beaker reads 550; mL
